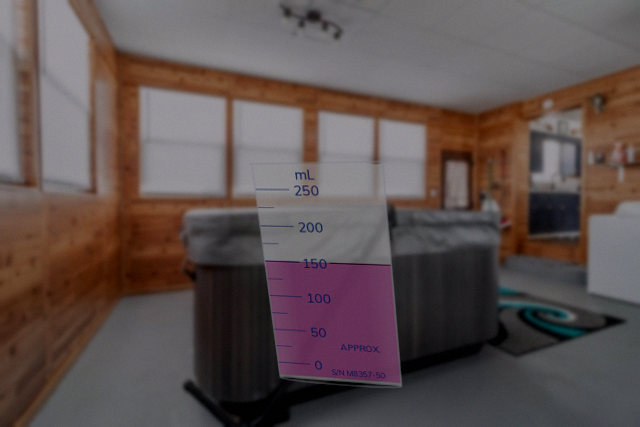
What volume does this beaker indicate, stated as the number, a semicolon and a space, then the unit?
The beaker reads 150; mL
